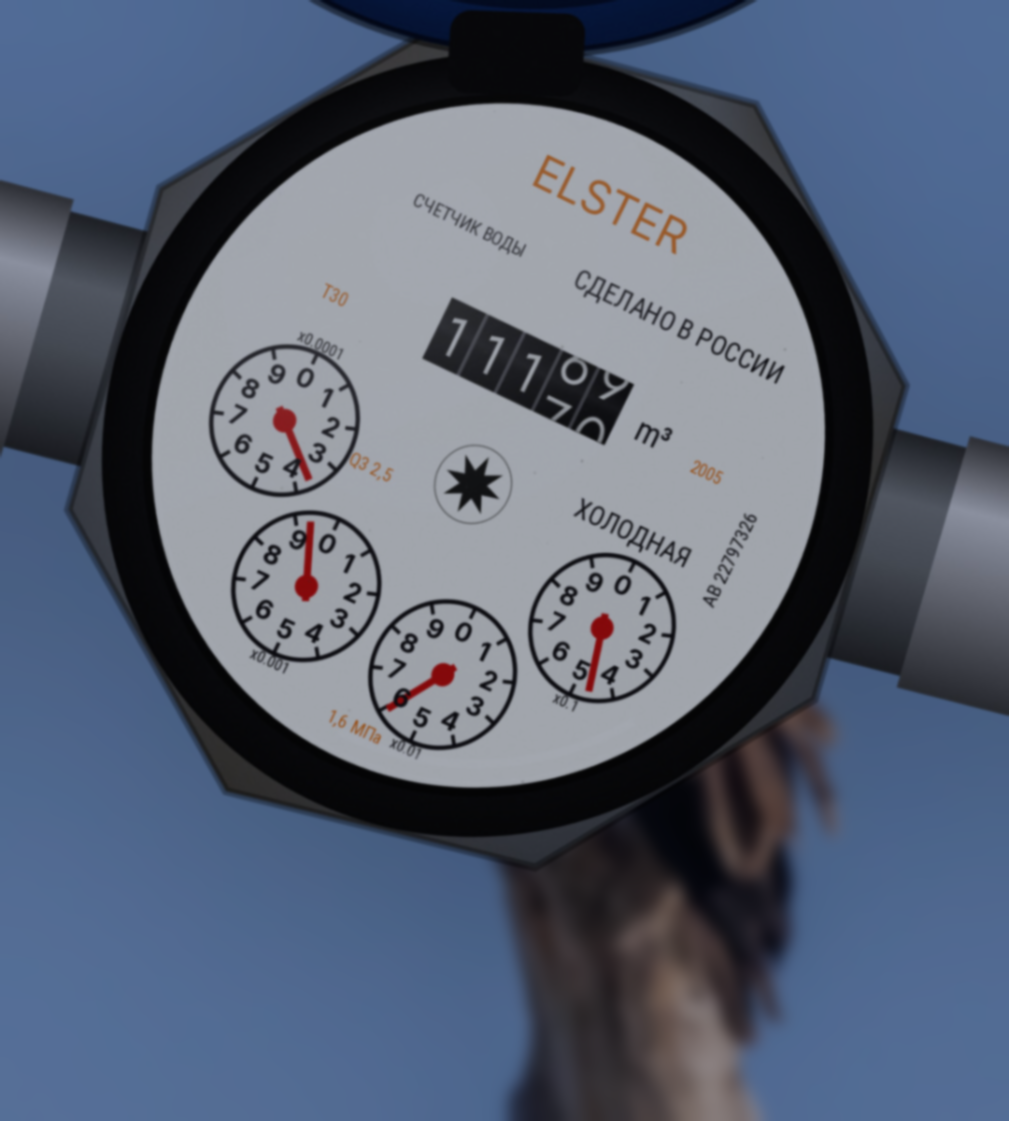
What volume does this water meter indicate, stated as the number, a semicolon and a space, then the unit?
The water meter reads 11169.4593; m³
